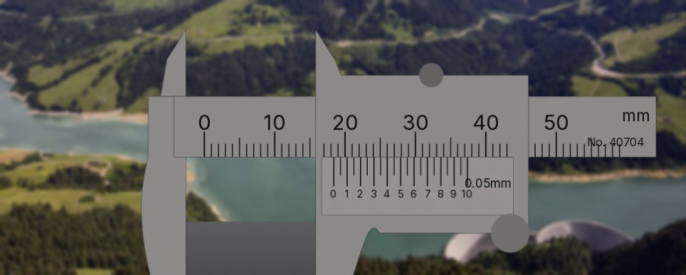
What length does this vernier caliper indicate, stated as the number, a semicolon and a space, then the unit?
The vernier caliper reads 18.4; mm
